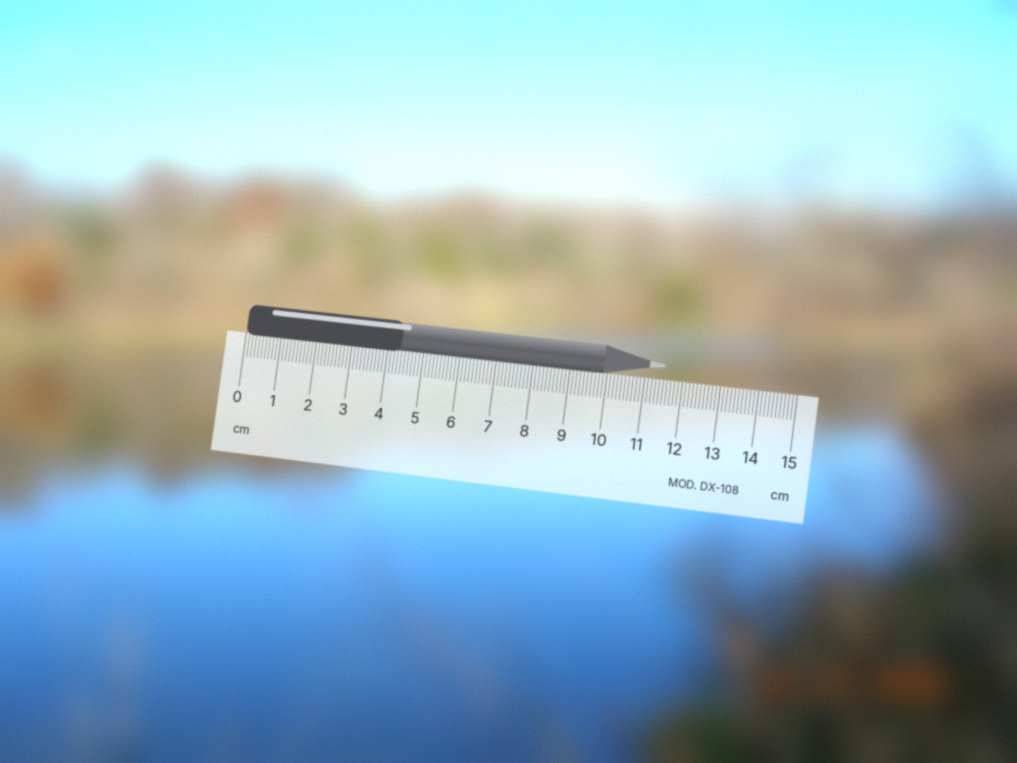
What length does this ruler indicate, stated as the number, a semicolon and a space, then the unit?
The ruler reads 11.5; cm
